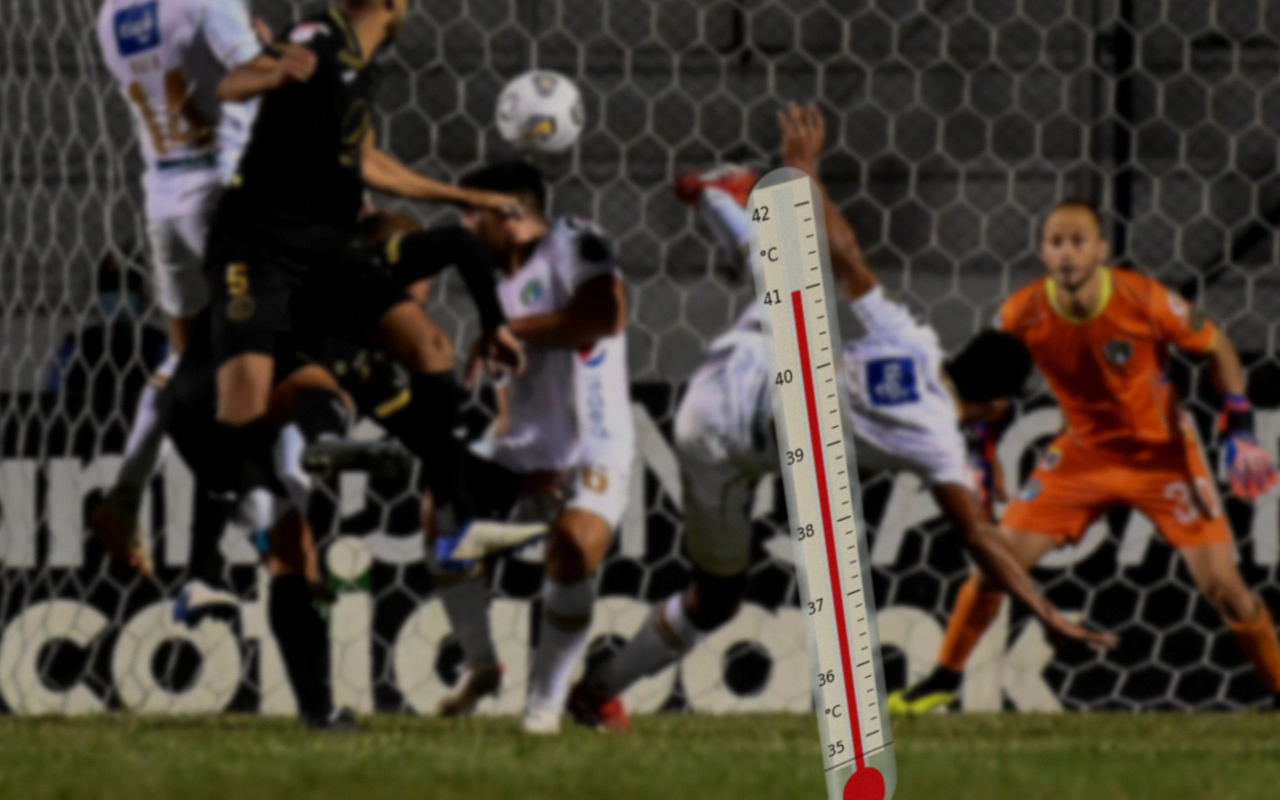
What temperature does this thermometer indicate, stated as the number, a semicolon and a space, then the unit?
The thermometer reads 41; °C
